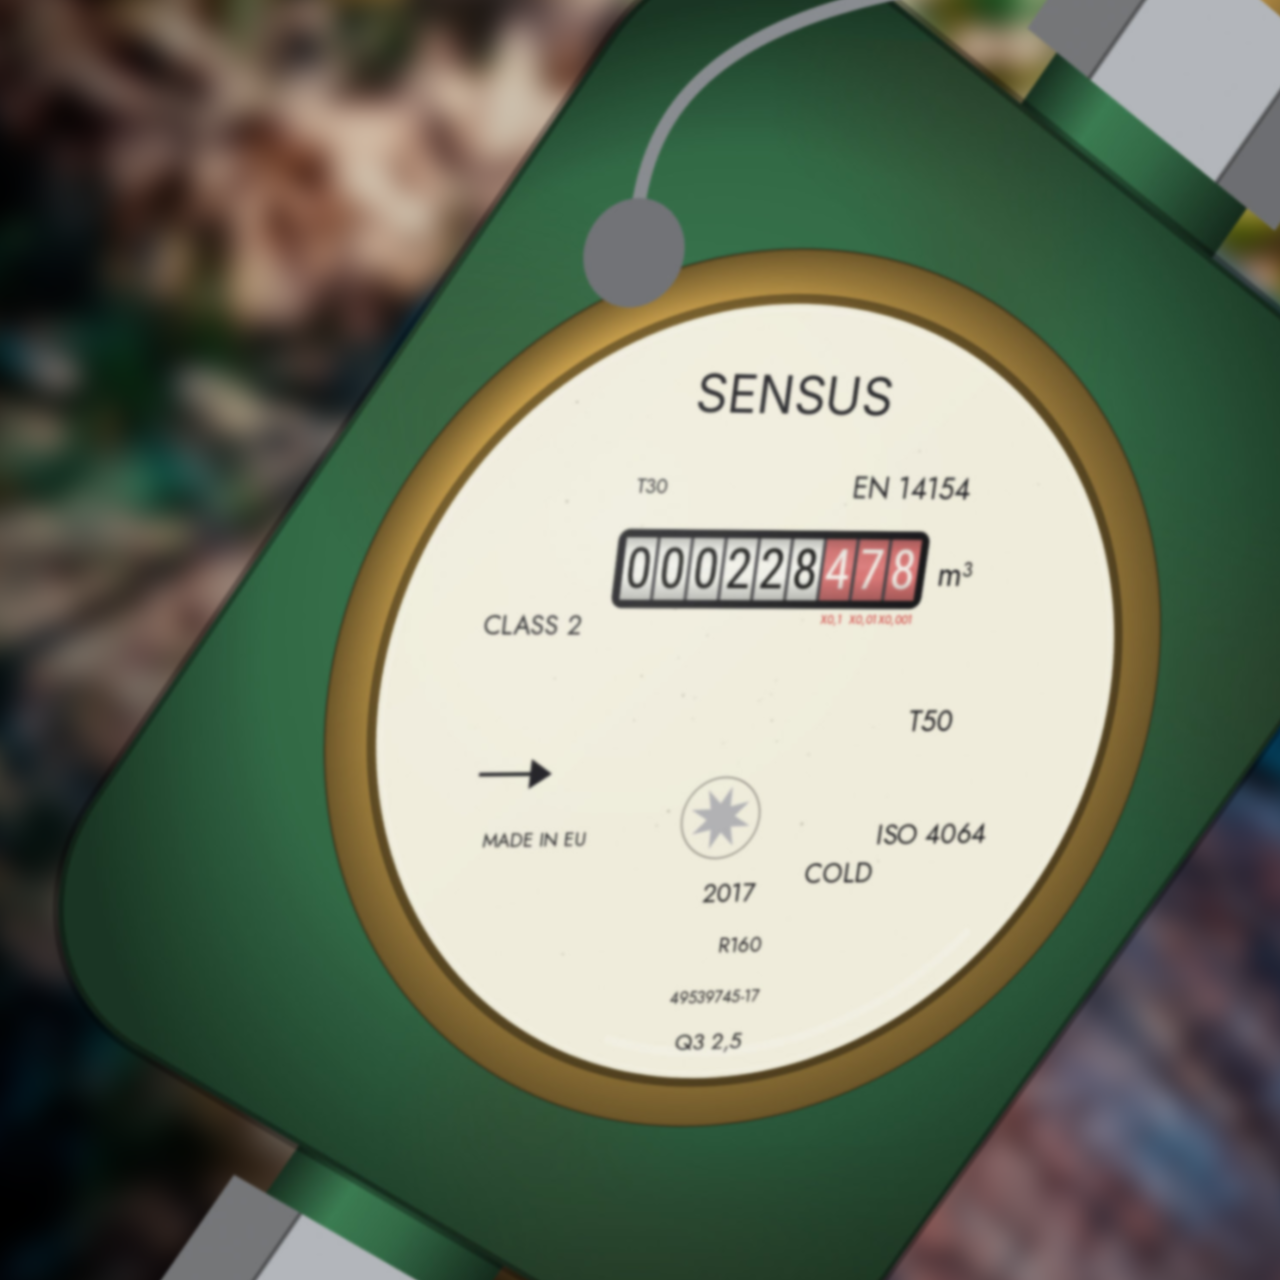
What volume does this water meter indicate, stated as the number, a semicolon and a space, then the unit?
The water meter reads 228.478; m³
